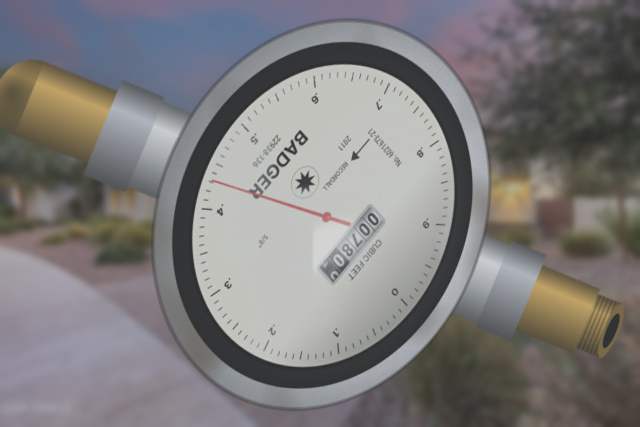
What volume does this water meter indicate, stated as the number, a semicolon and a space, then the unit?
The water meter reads 7800.43; ft³
